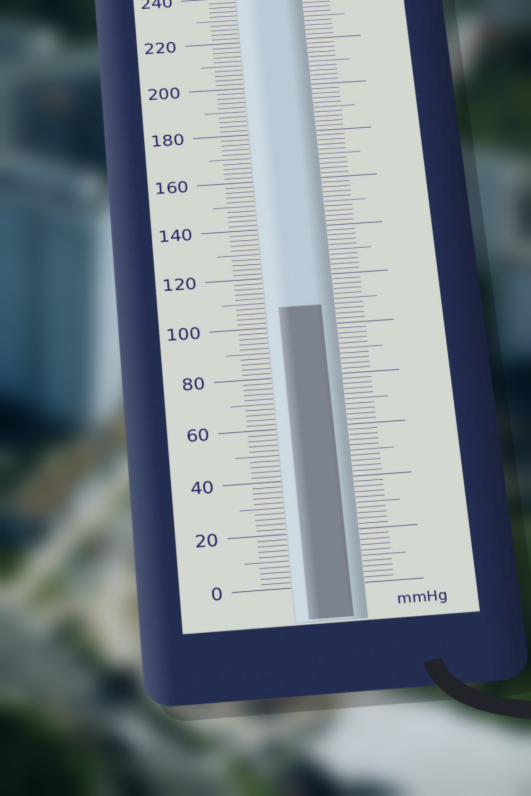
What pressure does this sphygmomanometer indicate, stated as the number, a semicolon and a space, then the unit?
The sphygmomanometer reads 108; mmHg
